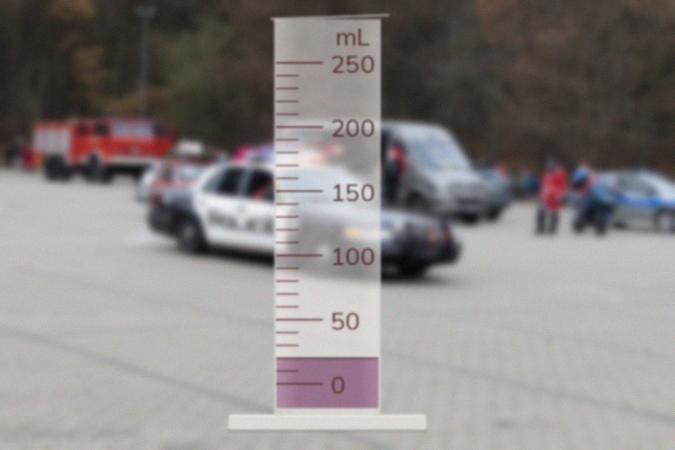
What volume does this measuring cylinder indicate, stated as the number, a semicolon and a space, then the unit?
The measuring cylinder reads 20; mL
